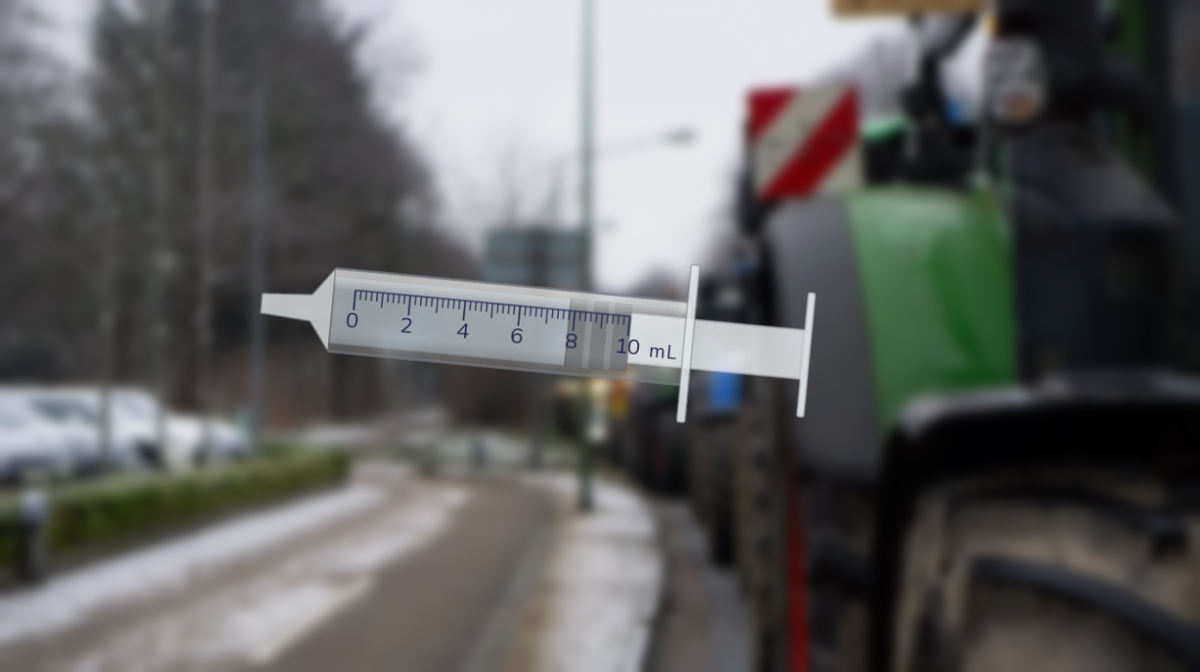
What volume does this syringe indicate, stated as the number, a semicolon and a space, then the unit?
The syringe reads 7.8; mL
